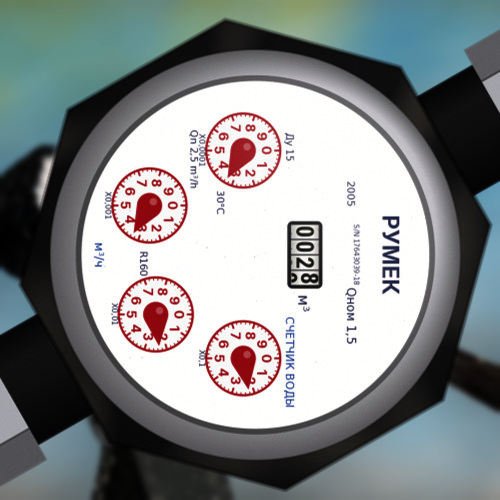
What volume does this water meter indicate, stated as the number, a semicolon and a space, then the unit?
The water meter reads 28.2233; m³
